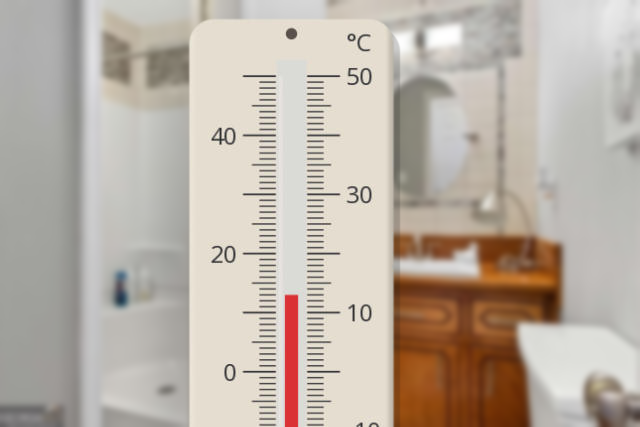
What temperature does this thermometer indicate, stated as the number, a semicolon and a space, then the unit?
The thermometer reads 13; °C
